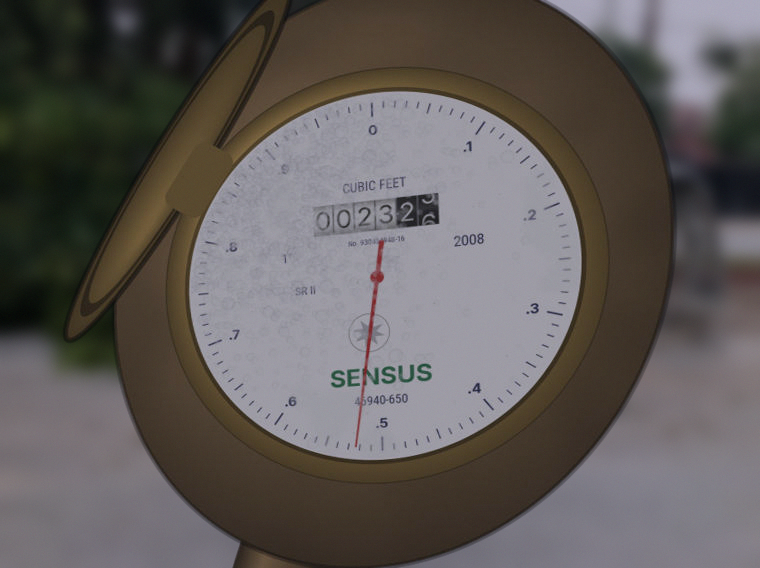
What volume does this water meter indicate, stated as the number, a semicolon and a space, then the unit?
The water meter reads 2325.52; ft³
